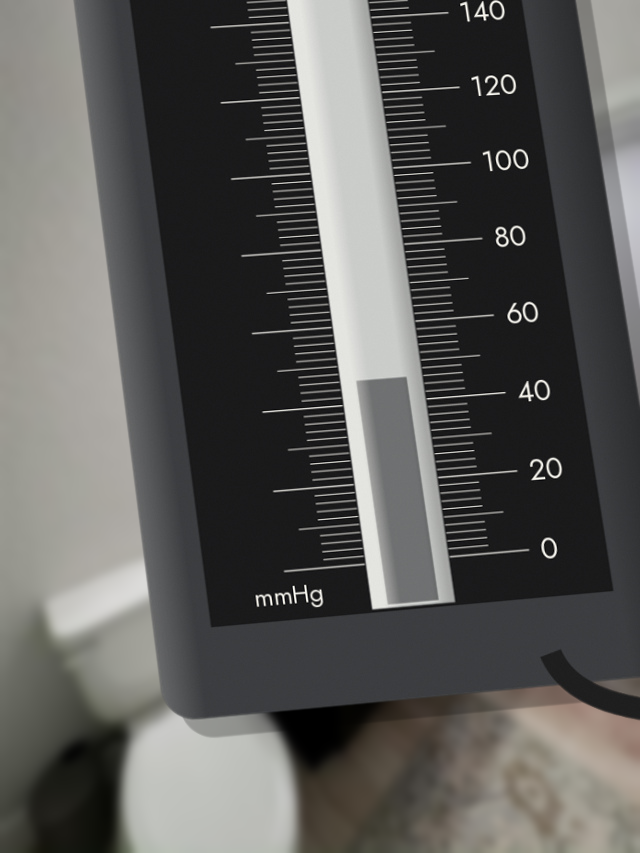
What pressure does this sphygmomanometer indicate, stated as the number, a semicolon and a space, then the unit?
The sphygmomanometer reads 46; mmHg
